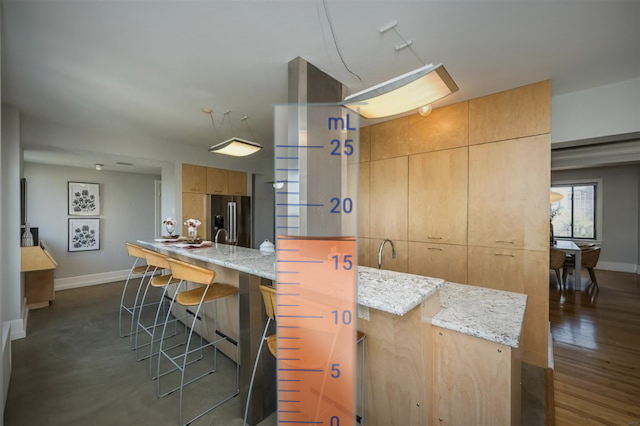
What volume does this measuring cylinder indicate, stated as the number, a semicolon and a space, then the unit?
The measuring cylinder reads 17; mL
